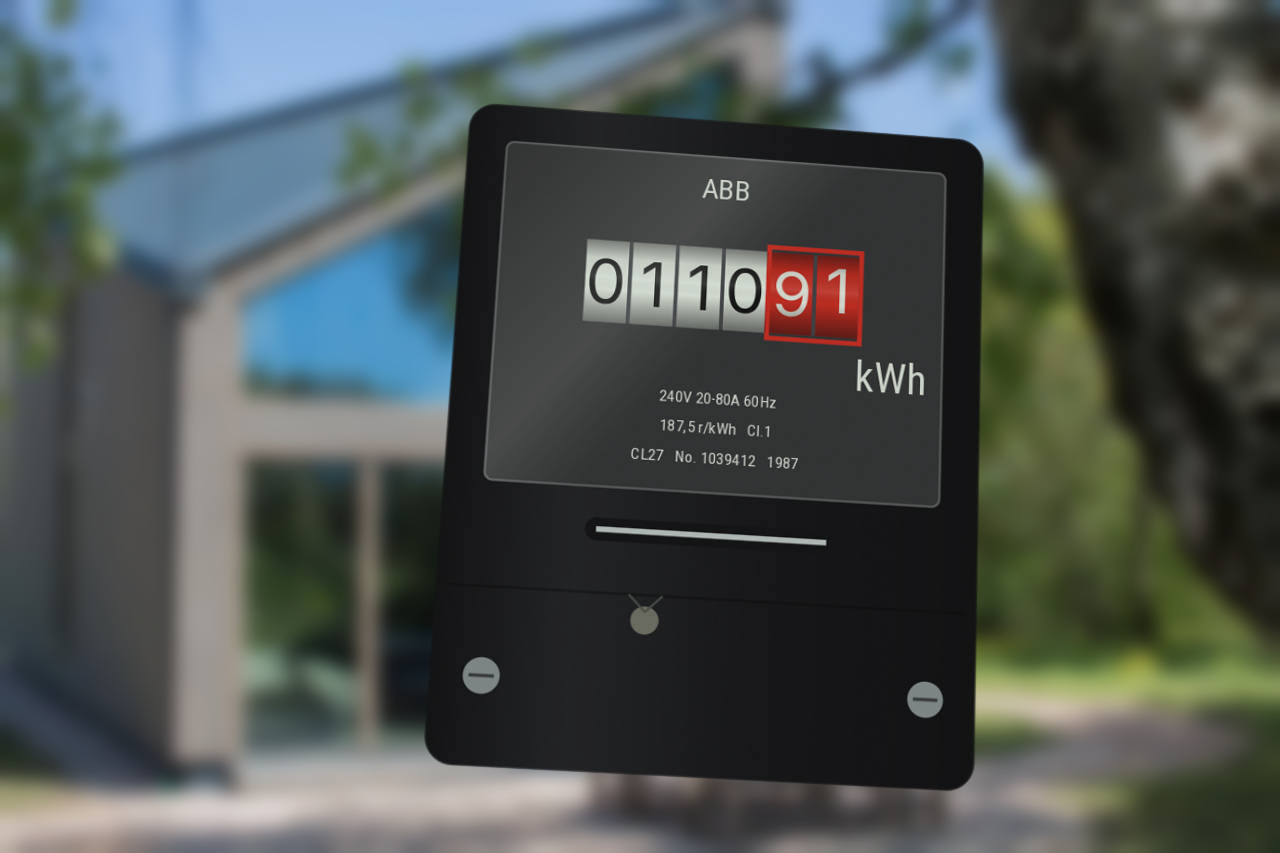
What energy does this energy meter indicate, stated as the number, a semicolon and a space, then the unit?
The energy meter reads 110.91; kWh
